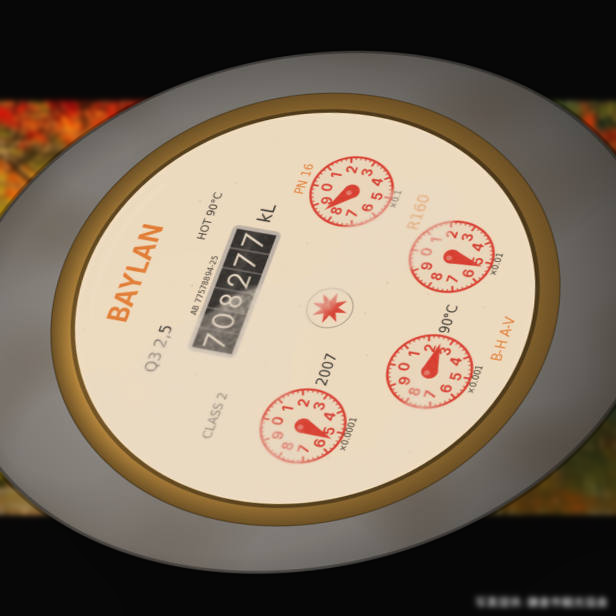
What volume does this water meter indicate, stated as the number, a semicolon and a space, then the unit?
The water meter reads 708277.8525; kL
